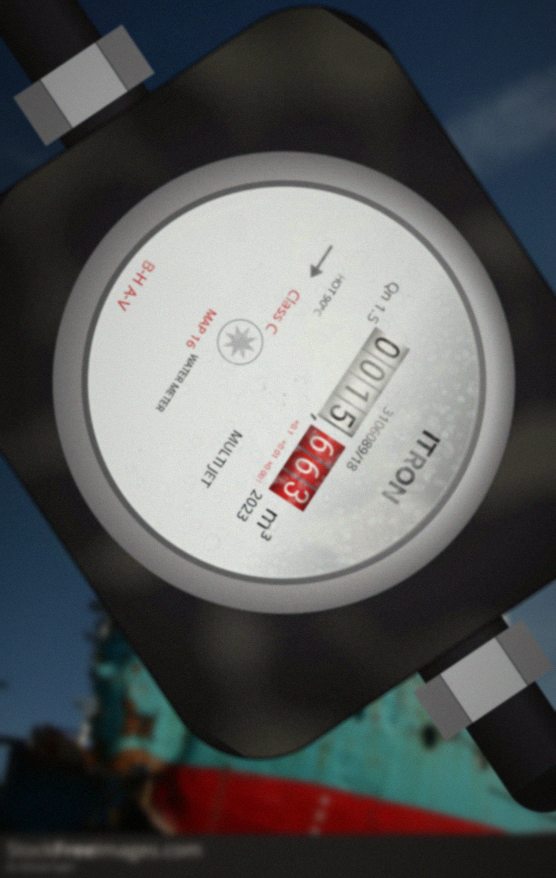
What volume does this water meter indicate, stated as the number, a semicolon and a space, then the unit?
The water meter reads 15.663; m³
